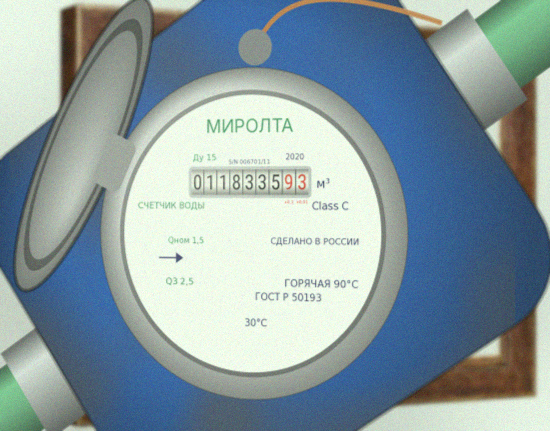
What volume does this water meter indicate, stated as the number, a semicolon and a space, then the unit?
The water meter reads 118335.93; m³
